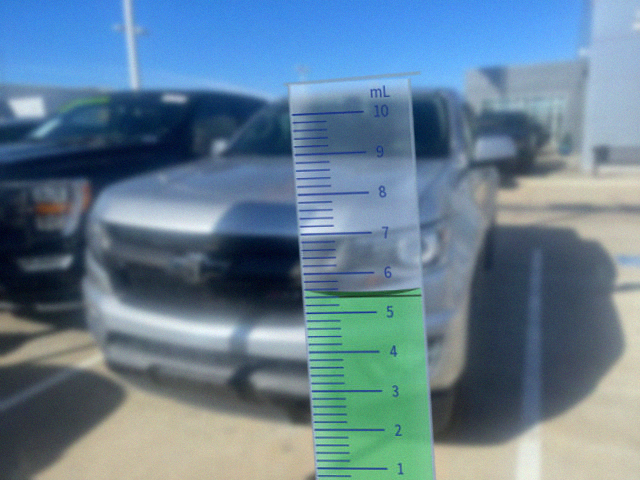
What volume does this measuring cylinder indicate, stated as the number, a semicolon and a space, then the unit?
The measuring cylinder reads 5.4; mL
